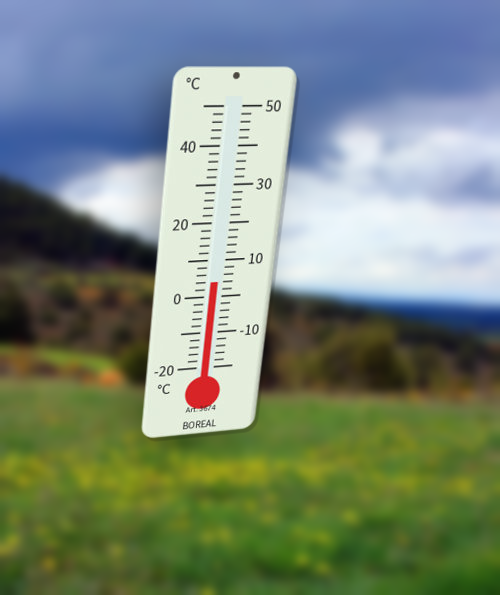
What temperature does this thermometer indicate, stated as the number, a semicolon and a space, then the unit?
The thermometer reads 4; °C
